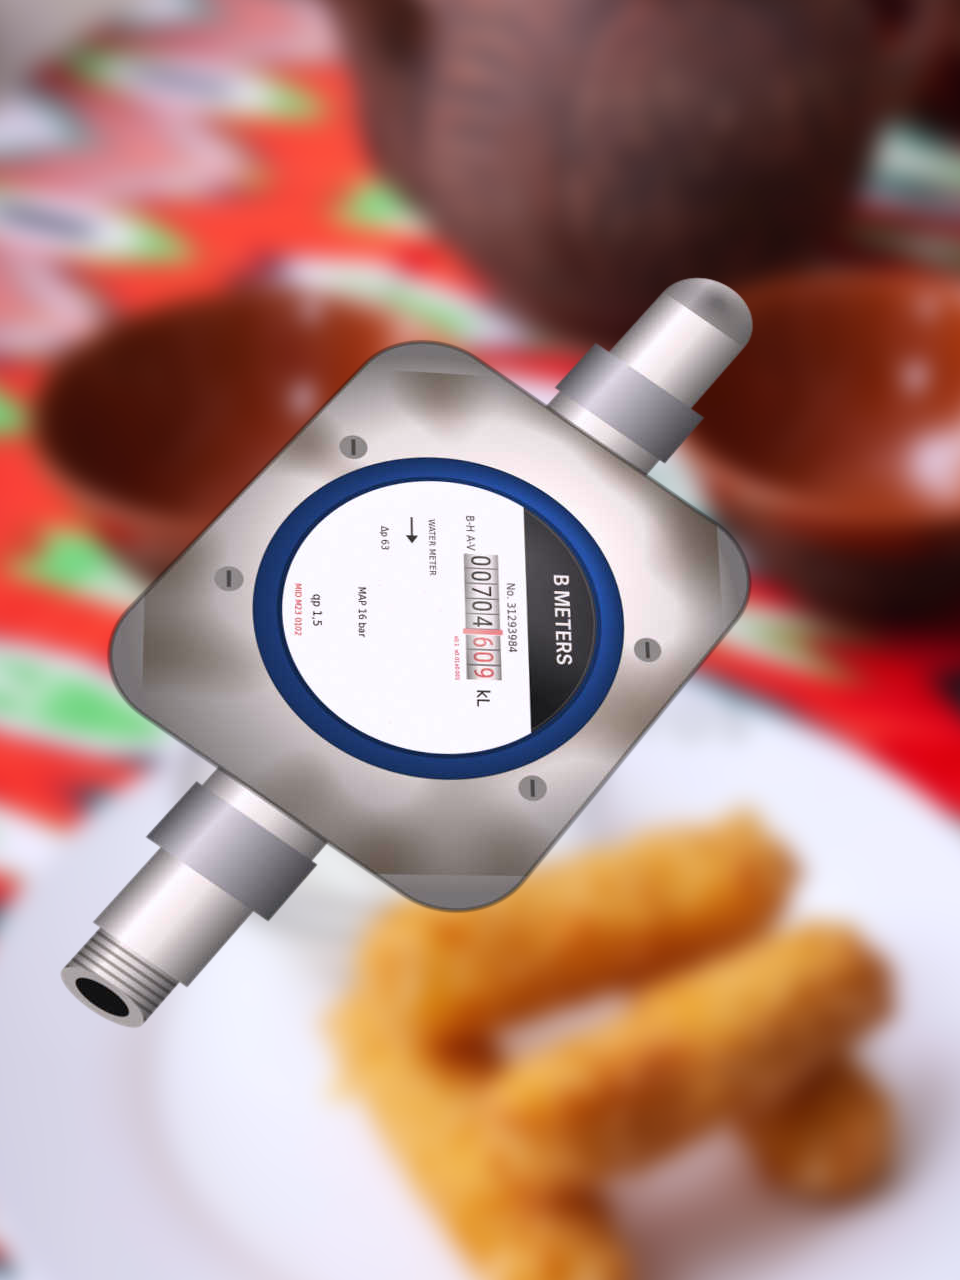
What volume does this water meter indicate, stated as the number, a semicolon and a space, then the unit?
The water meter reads 704.609; kL
